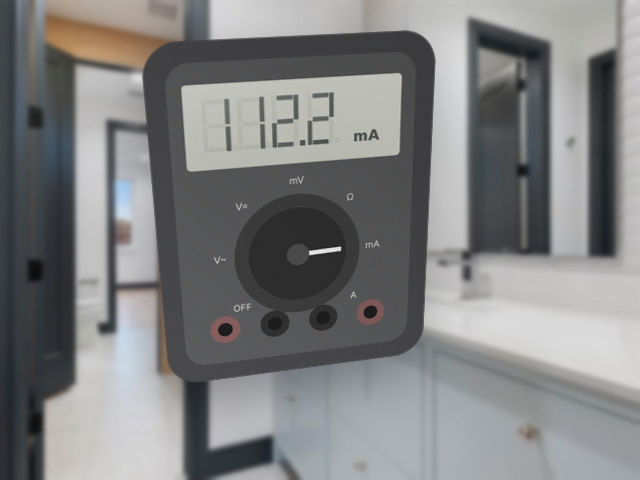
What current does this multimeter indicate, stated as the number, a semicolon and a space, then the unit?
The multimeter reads 112.2; mA
